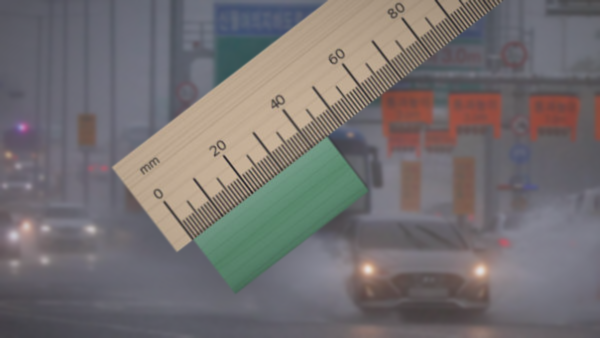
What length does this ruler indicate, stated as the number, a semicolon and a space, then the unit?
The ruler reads 45; mm
